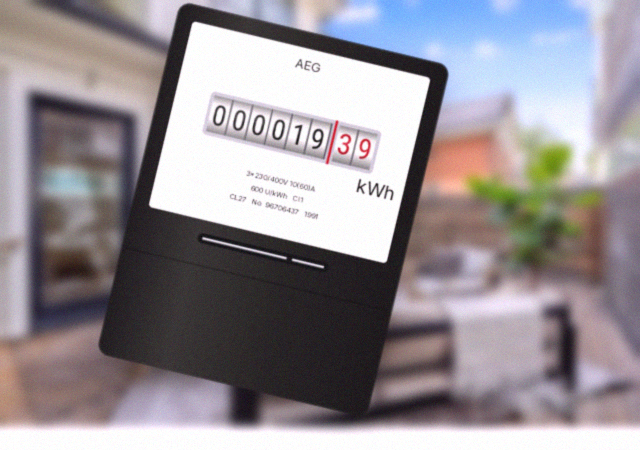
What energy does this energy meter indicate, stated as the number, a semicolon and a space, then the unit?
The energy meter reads 19.39; kWh
